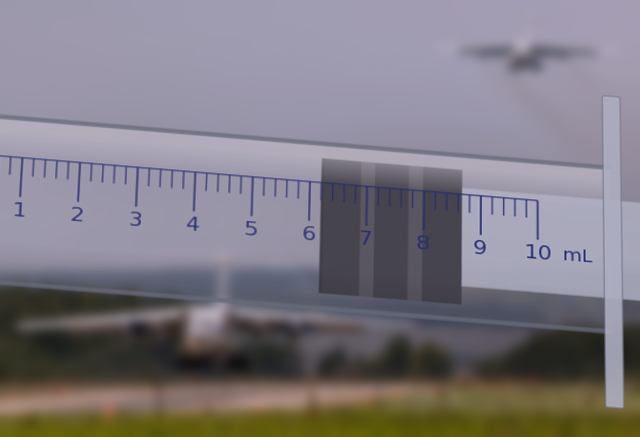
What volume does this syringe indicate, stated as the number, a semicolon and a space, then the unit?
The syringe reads 6.2; mL
